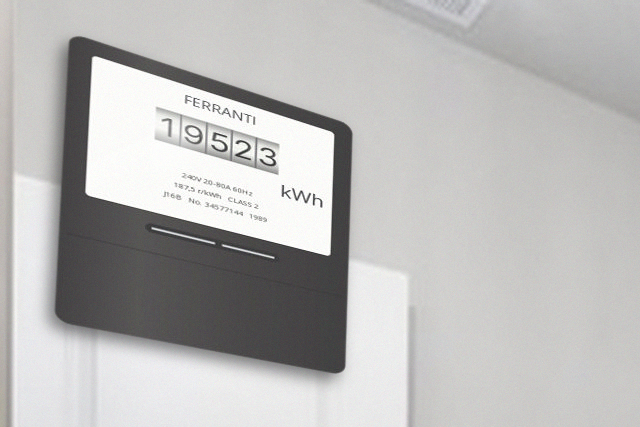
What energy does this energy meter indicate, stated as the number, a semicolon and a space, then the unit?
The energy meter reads 19523; kWh
